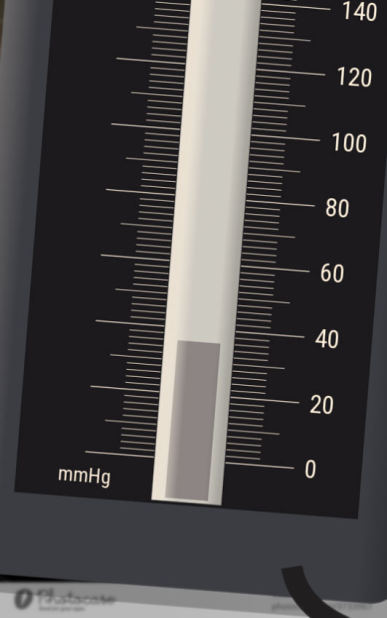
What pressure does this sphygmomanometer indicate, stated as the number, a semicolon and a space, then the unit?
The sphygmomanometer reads 36; mmHg
